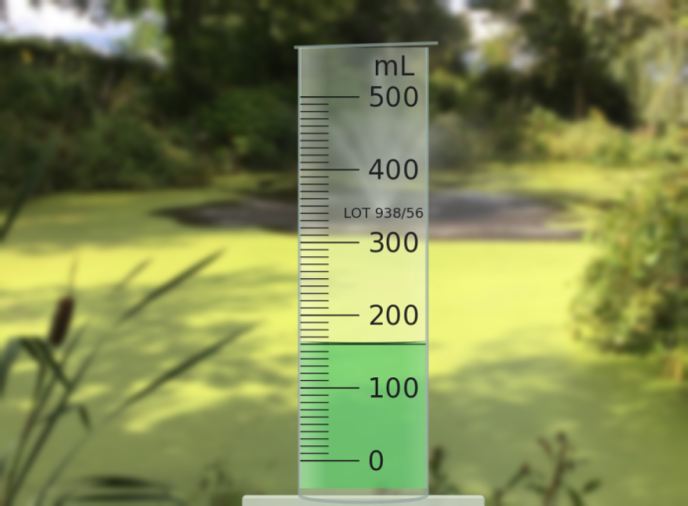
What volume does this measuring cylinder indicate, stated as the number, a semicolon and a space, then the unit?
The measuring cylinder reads 160; mL
